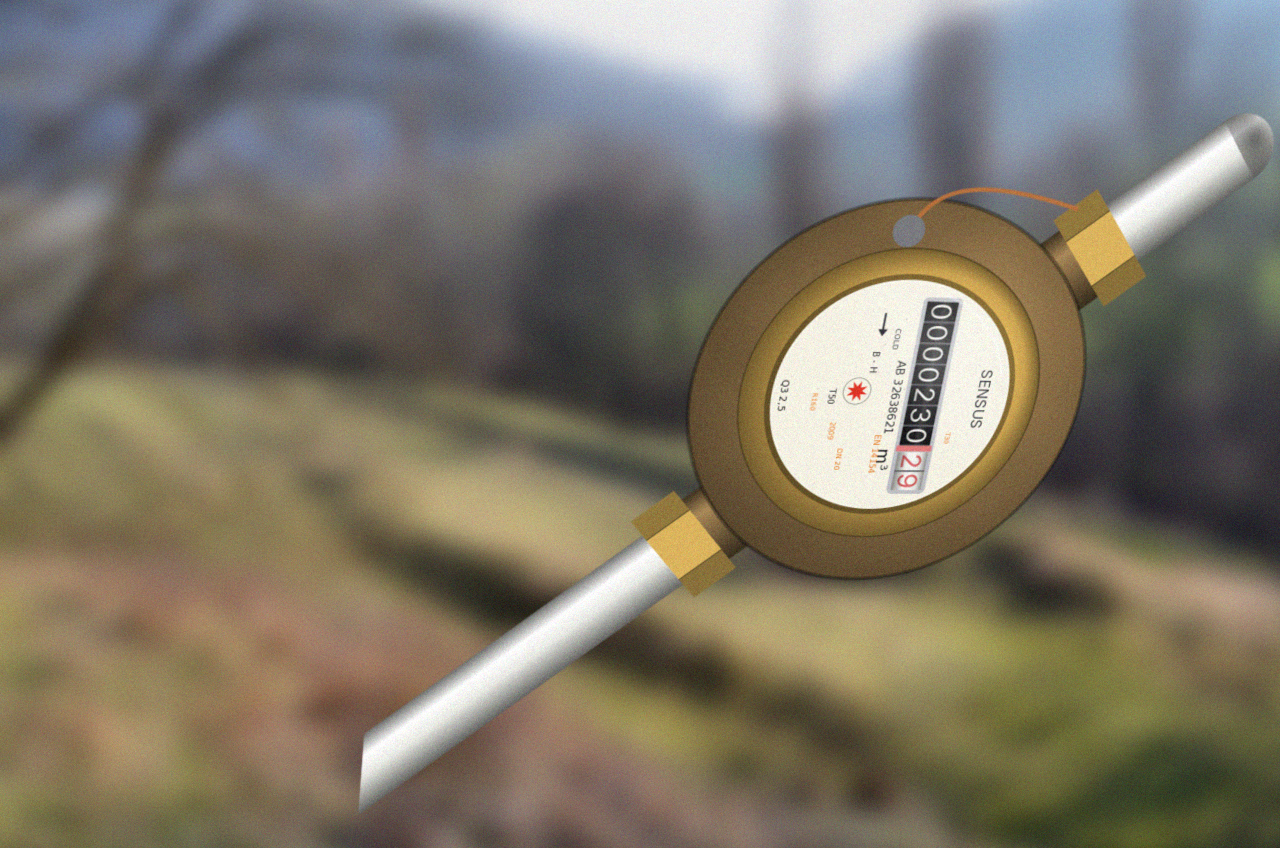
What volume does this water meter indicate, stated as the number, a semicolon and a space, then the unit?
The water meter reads 230.29; m³
